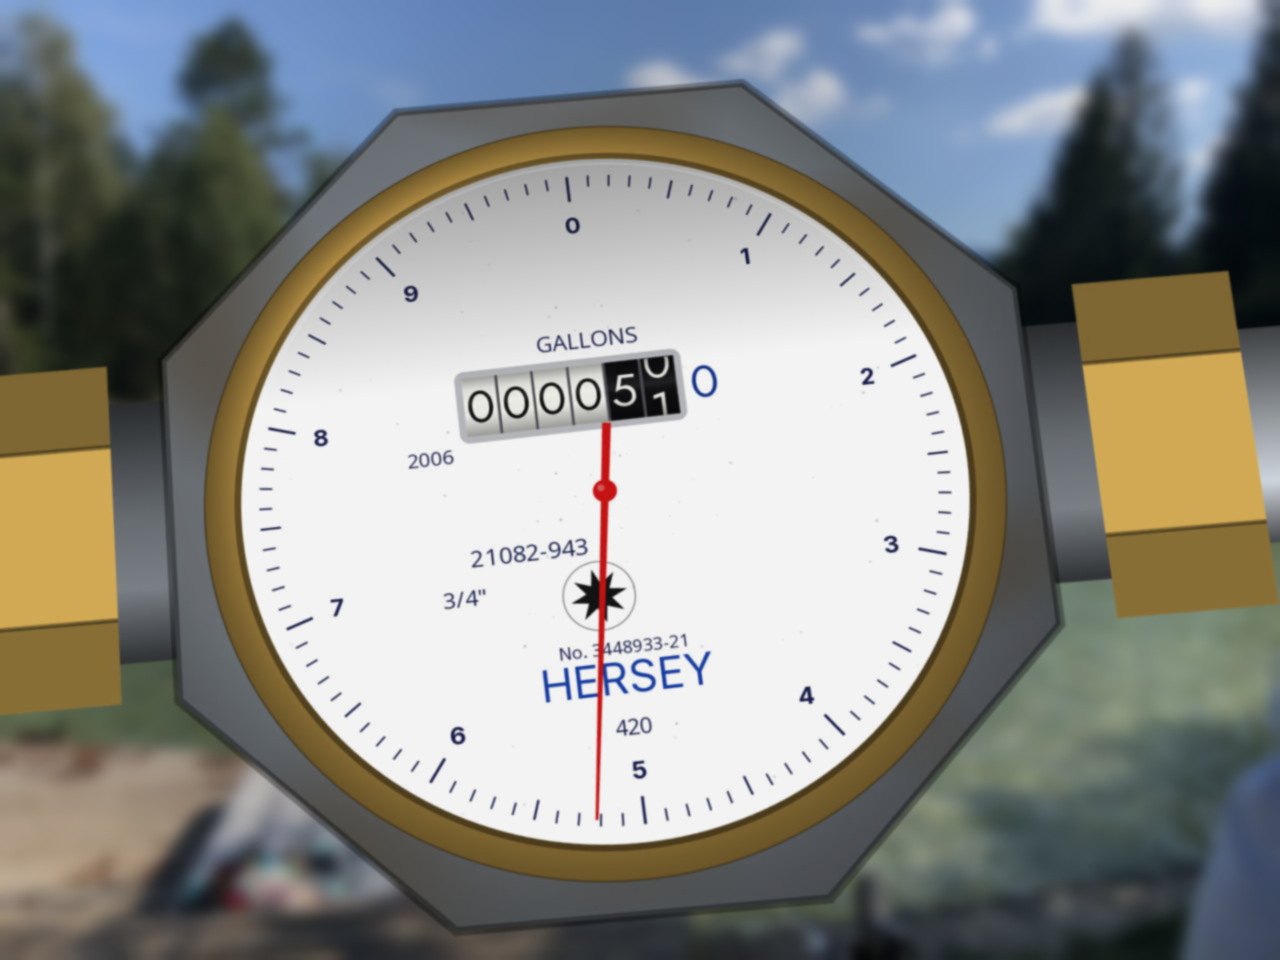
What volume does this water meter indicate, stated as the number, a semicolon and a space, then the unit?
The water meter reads 505.2; gal
